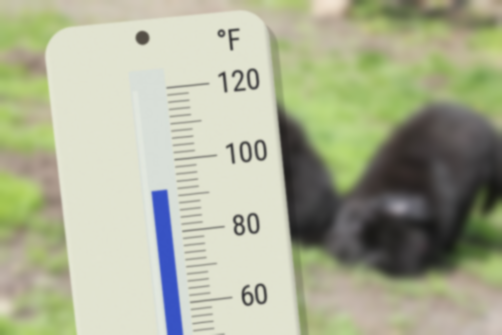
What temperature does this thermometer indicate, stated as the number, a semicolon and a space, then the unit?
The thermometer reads 92; °F
